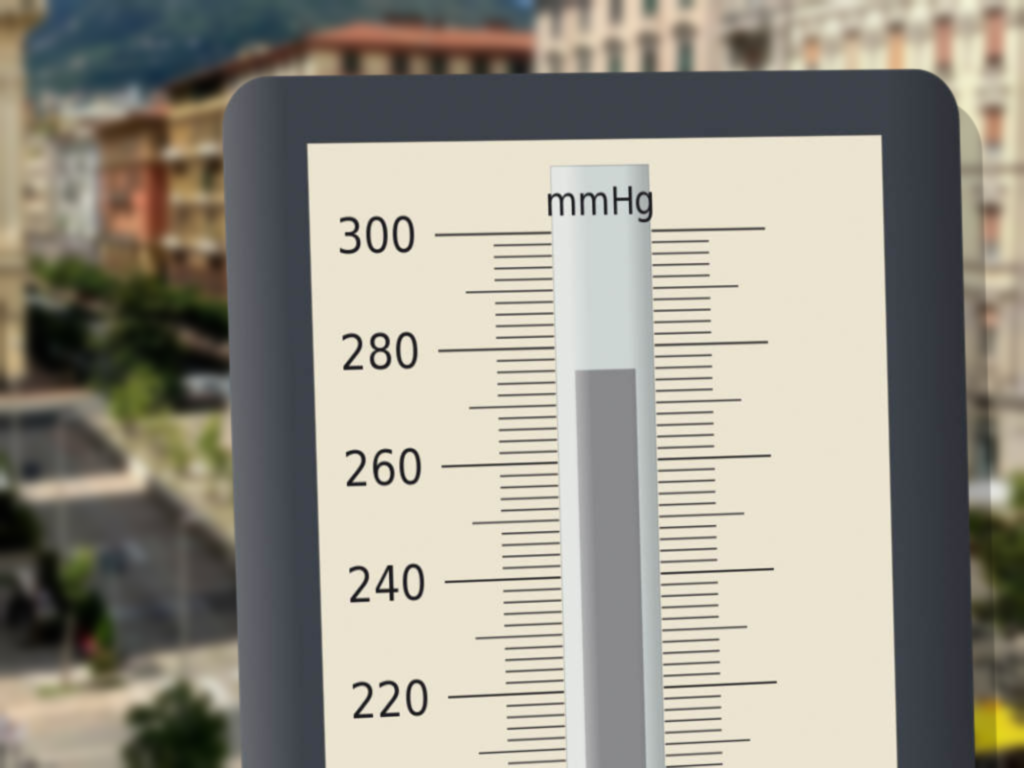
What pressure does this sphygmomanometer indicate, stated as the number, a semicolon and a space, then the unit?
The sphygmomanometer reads 276; mmHg
